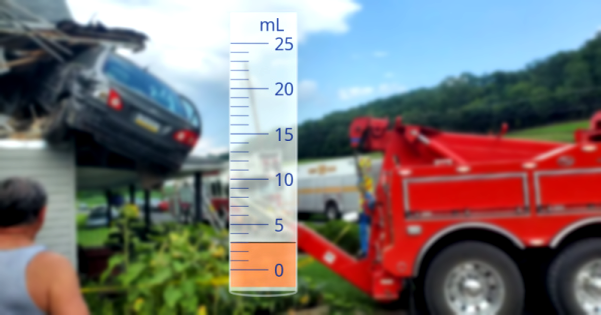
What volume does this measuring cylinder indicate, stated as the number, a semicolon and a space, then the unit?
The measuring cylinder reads 3; mL
